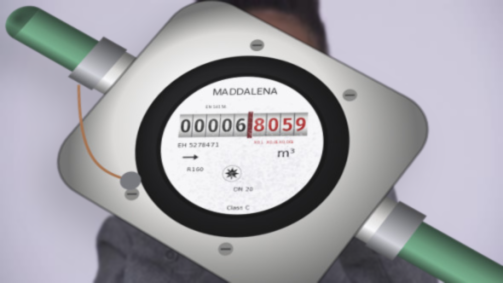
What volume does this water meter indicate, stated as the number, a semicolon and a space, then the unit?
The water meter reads 6.8059; m³
